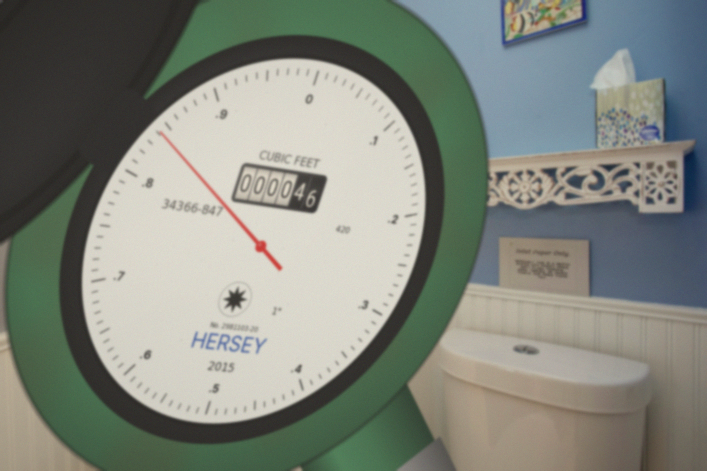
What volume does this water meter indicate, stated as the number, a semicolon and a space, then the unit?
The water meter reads 45.84; ft³
